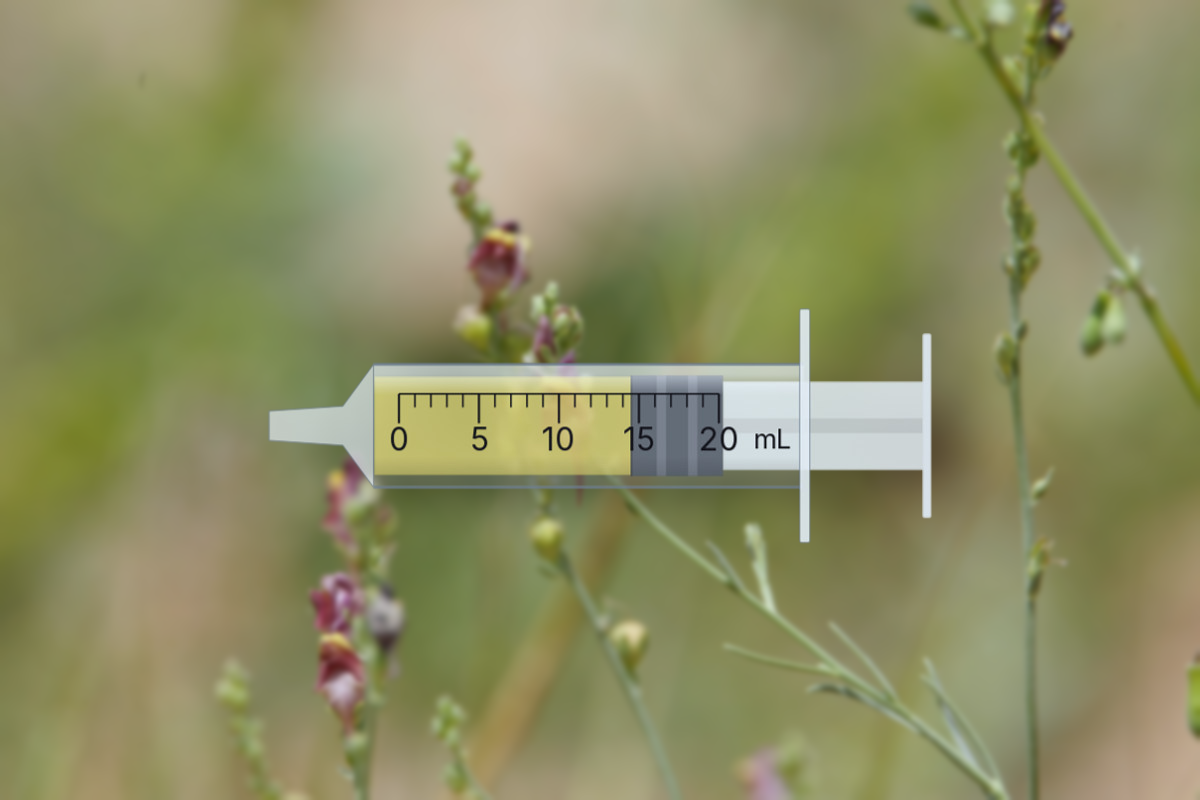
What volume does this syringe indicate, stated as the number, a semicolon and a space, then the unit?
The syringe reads 14.5; mL
